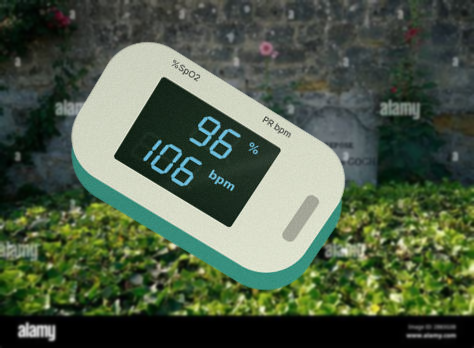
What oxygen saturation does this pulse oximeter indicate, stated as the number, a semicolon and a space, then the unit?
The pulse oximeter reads 96; %
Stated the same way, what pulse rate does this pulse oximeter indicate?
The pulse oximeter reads 106; bpm
